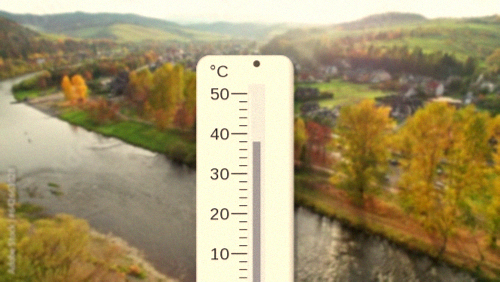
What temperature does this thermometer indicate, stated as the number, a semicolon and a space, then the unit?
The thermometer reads 38; °C
